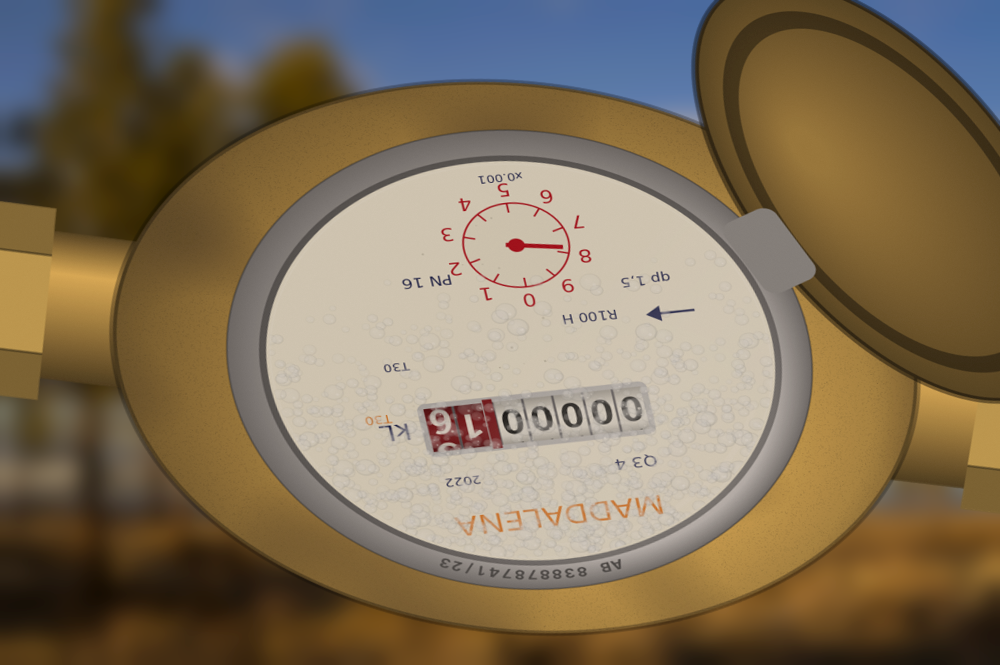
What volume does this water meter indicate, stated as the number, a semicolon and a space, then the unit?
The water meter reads 0.157; kL
